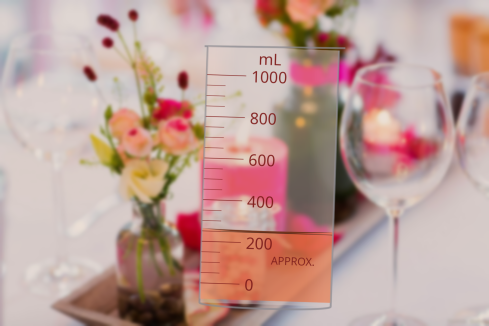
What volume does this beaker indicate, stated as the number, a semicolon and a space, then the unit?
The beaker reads 250; mL
